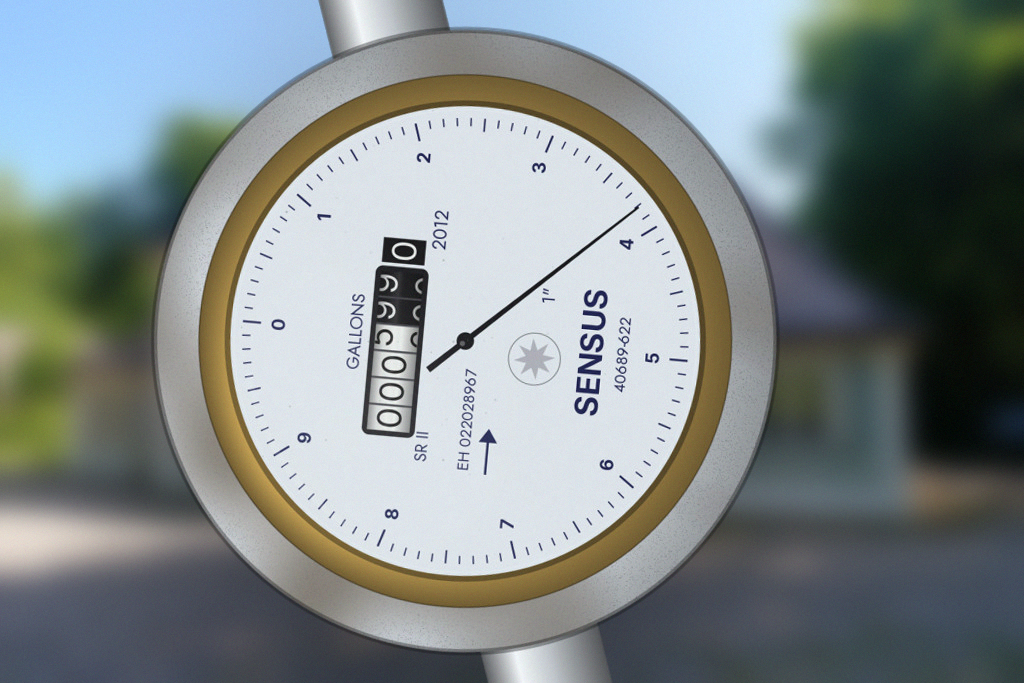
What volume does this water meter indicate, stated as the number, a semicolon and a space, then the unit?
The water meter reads 5993.8; gal
